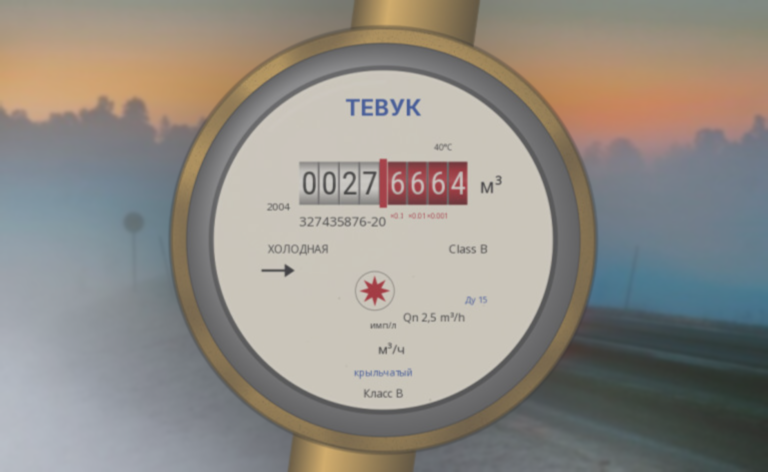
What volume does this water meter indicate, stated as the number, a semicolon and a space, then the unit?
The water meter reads 27.6664; m³
